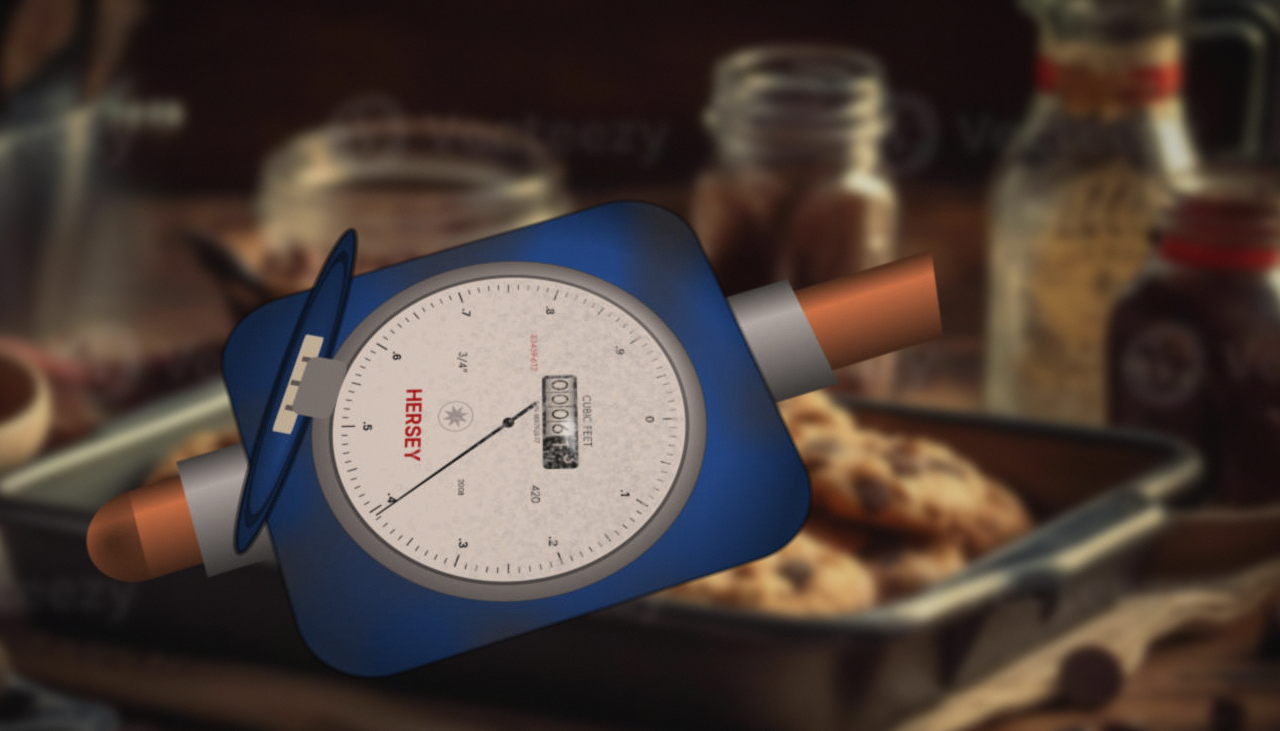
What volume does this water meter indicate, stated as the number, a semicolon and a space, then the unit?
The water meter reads 613.39; ft³
